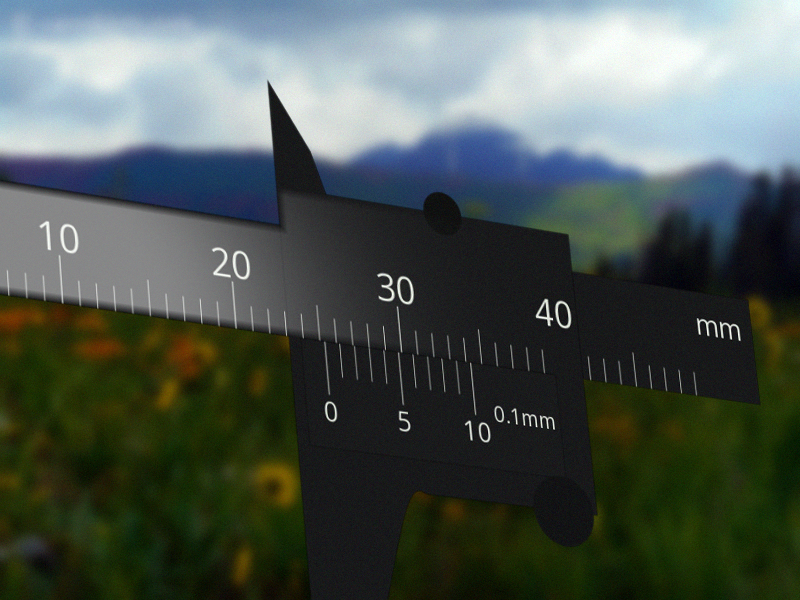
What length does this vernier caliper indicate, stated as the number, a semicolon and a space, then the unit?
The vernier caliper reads 25.3; mm
